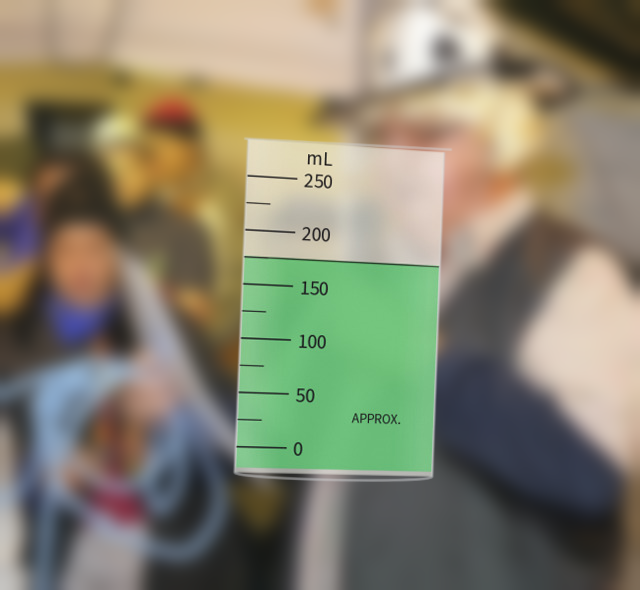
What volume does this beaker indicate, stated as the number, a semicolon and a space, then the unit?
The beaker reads 175; mL
